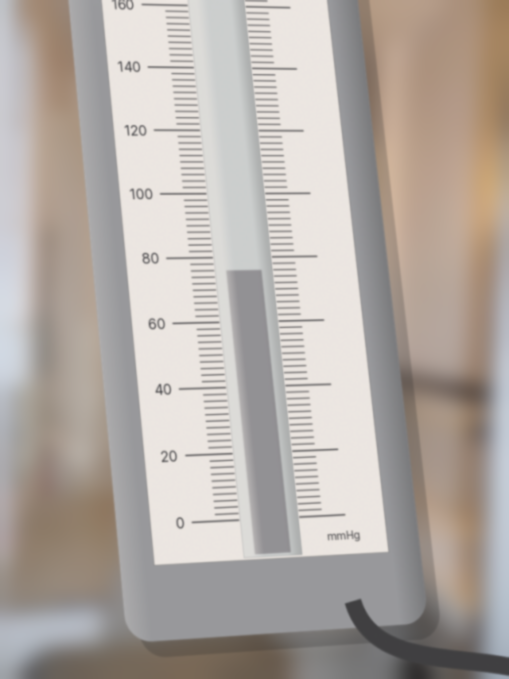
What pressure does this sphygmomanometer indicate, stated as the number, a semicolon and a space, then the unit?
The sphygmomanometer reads 76; mmHg
